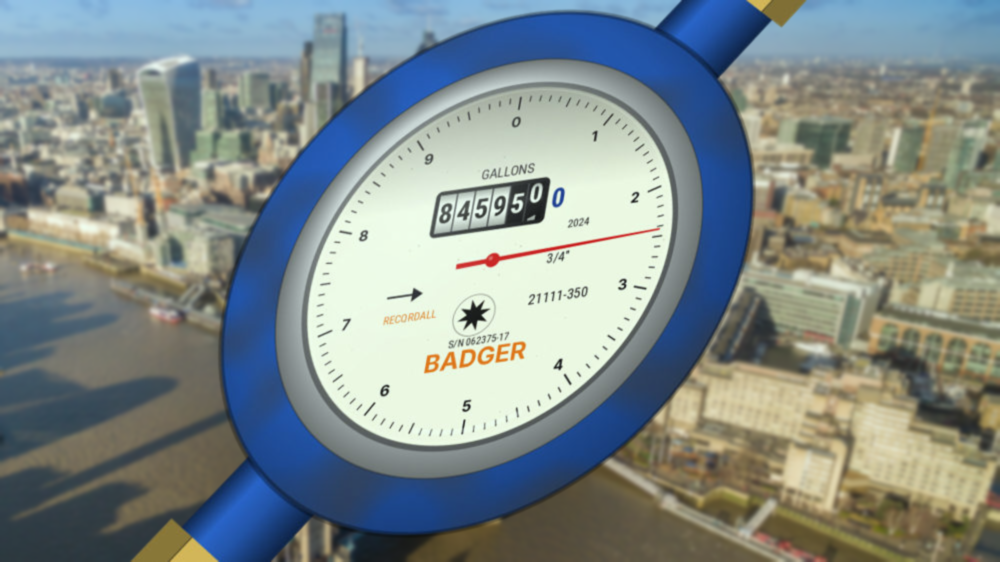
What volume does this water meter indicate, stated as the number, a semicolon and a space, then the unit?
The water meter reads 8459502.4; gal
